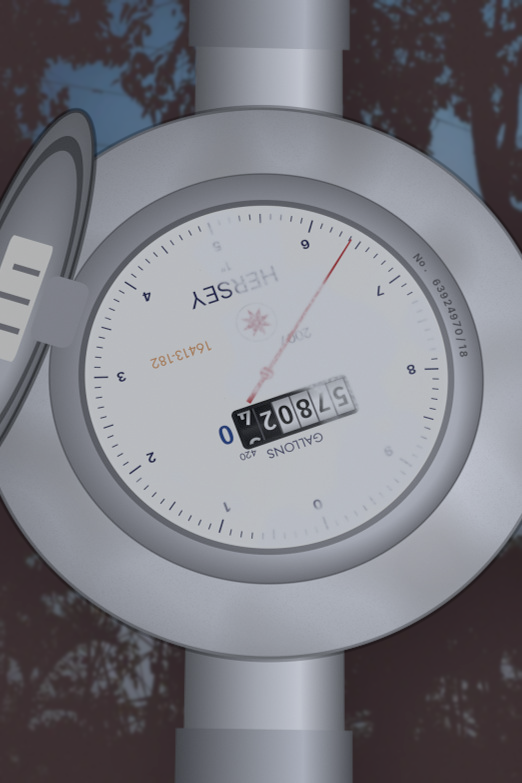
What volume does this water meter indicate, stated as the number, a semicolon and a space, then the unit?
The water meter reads 5780236.4; gal
